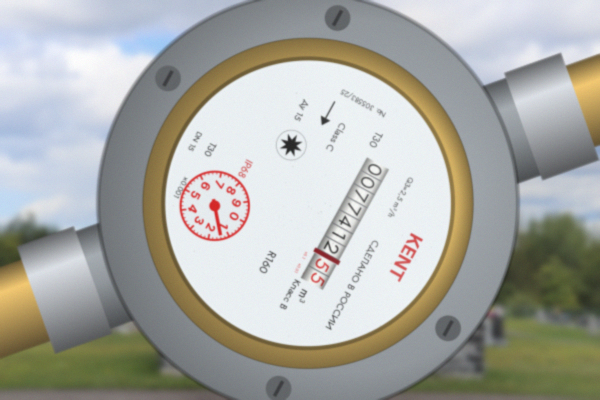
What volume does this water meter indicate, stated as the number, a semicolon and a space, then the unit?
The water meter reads 77412.551; m³
